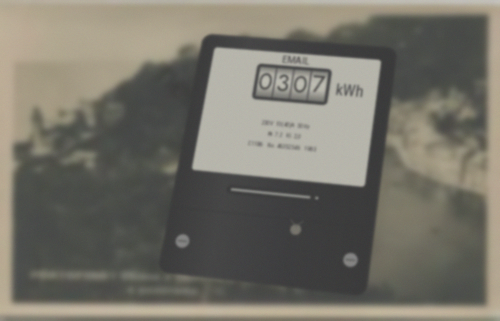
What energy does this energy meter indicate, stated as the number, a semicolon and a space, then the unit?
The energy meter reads 307; kWh
